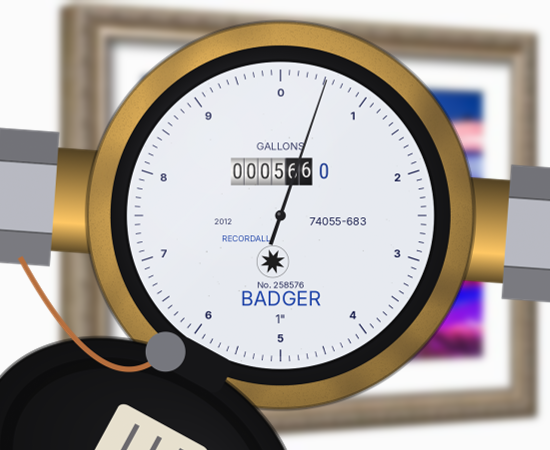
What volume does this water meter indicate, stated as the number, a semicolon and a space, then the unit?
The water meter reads 5660.5; gal
